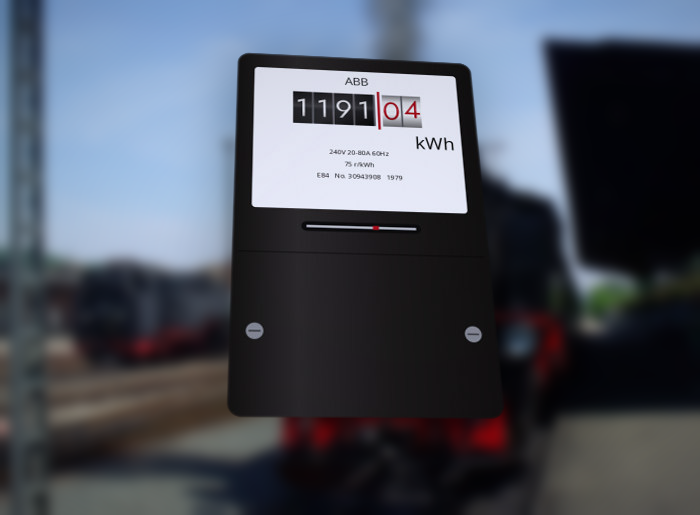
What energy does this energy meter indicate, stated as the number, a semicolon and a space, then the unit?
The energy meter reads 1191.04; kWh
